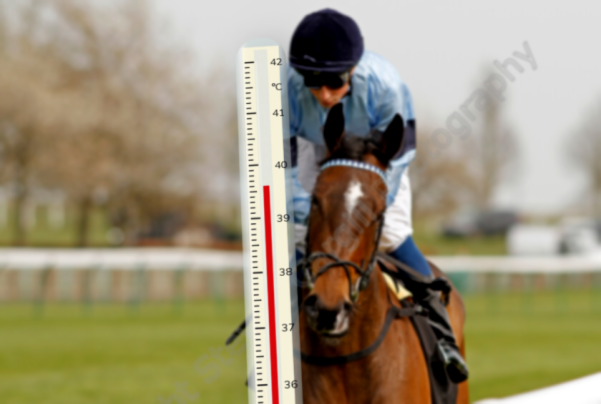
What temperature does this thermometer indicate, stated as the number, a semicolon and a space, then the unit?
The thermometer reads 39.6; °C
